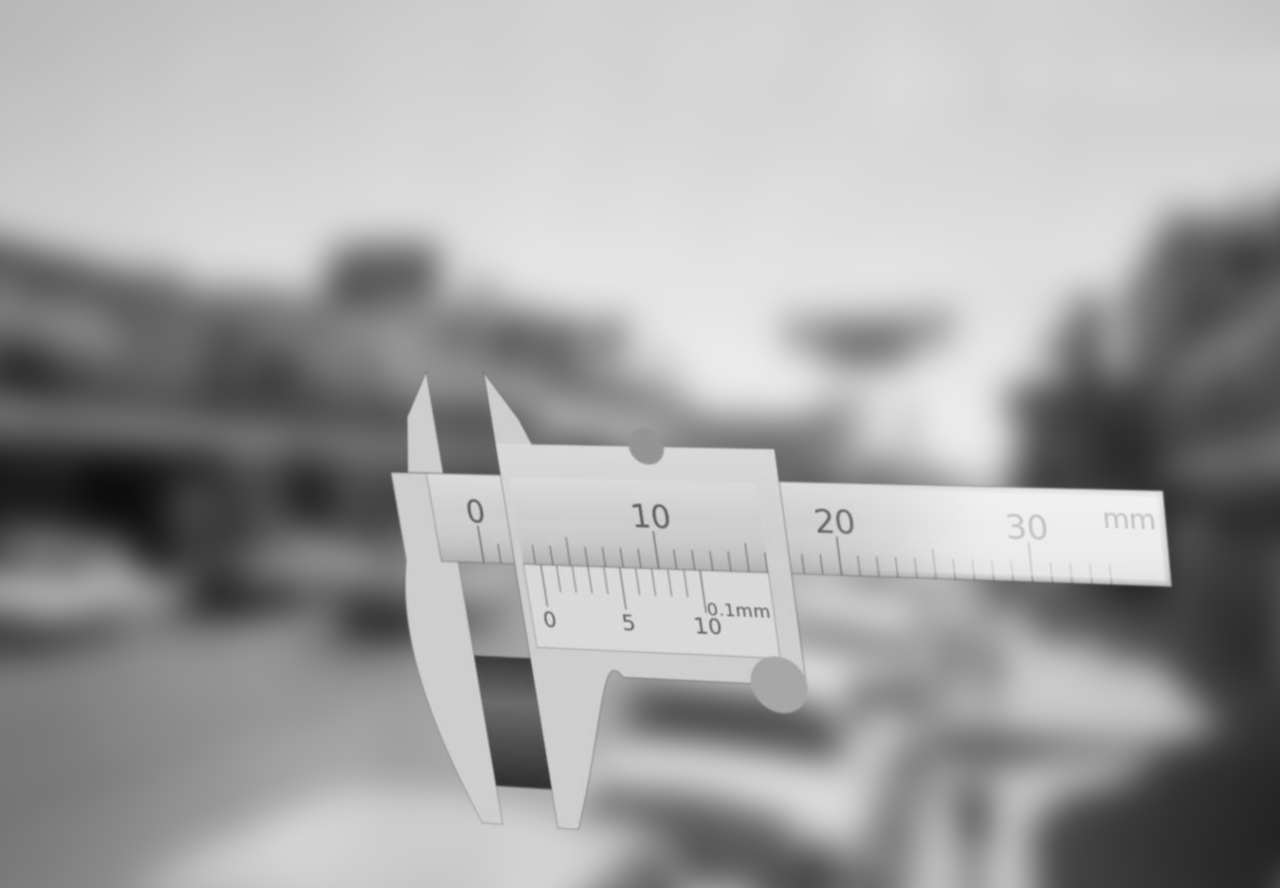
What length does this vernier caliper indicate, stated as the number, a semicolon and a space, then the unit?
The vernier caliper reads 3.3; mm
